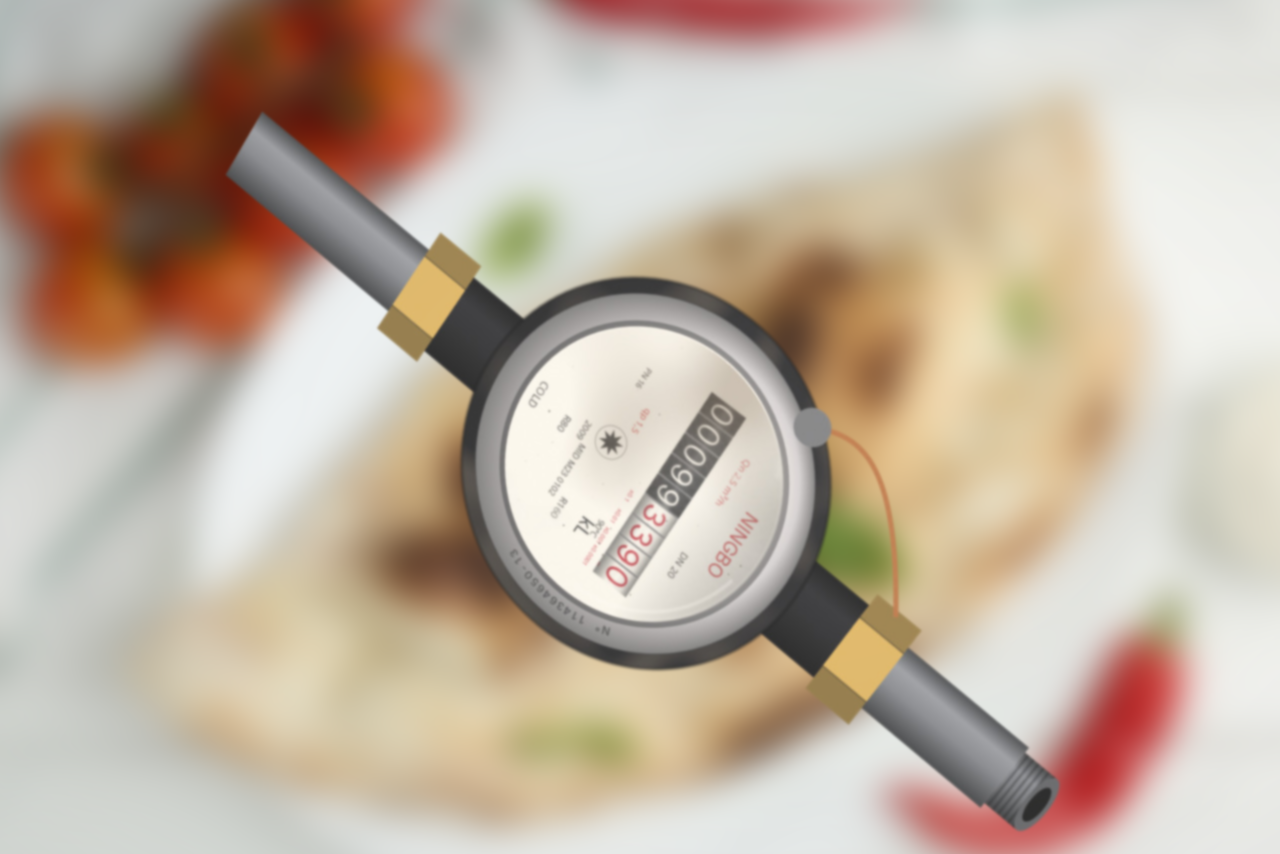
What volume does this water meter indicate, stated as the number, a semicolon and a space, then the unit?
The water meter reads 99.3390; kL
